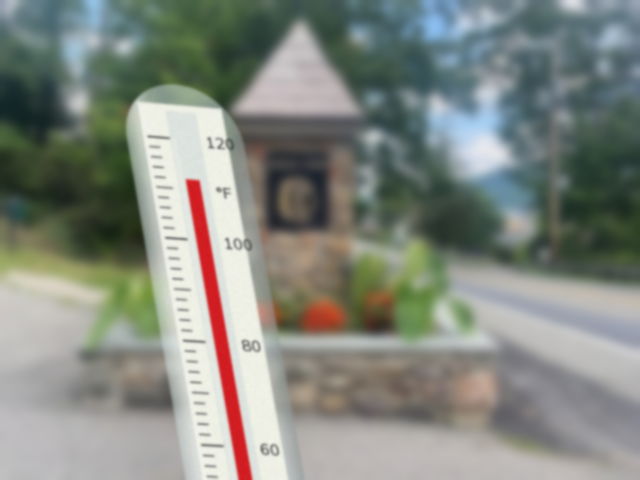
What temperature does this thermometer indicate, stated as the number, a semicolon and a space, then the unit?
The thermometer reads 112; °F
